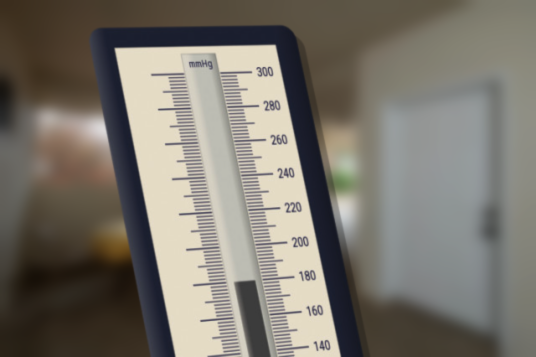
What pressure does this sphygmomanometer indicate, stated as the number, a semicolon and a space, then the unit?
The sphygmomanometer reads 180; mmHg
